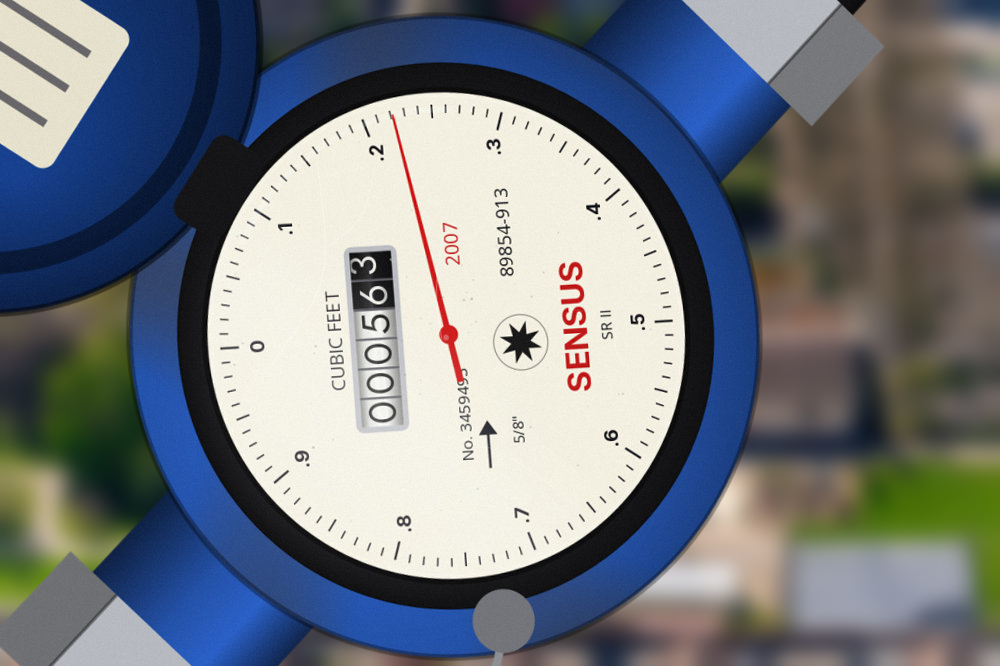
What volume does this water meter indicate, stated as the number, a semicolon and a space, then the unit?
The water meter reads 563.22; ft³
